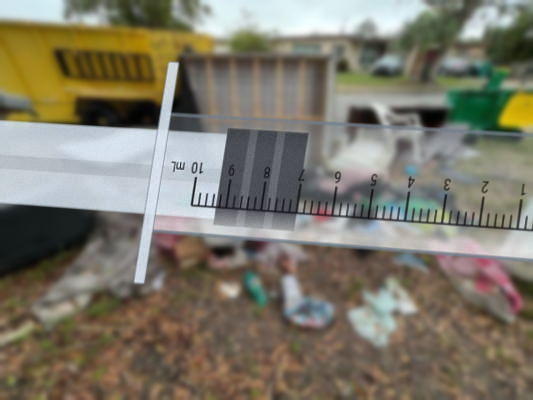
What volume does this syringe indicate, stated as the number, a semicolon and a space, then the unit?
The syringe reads 7; mL
